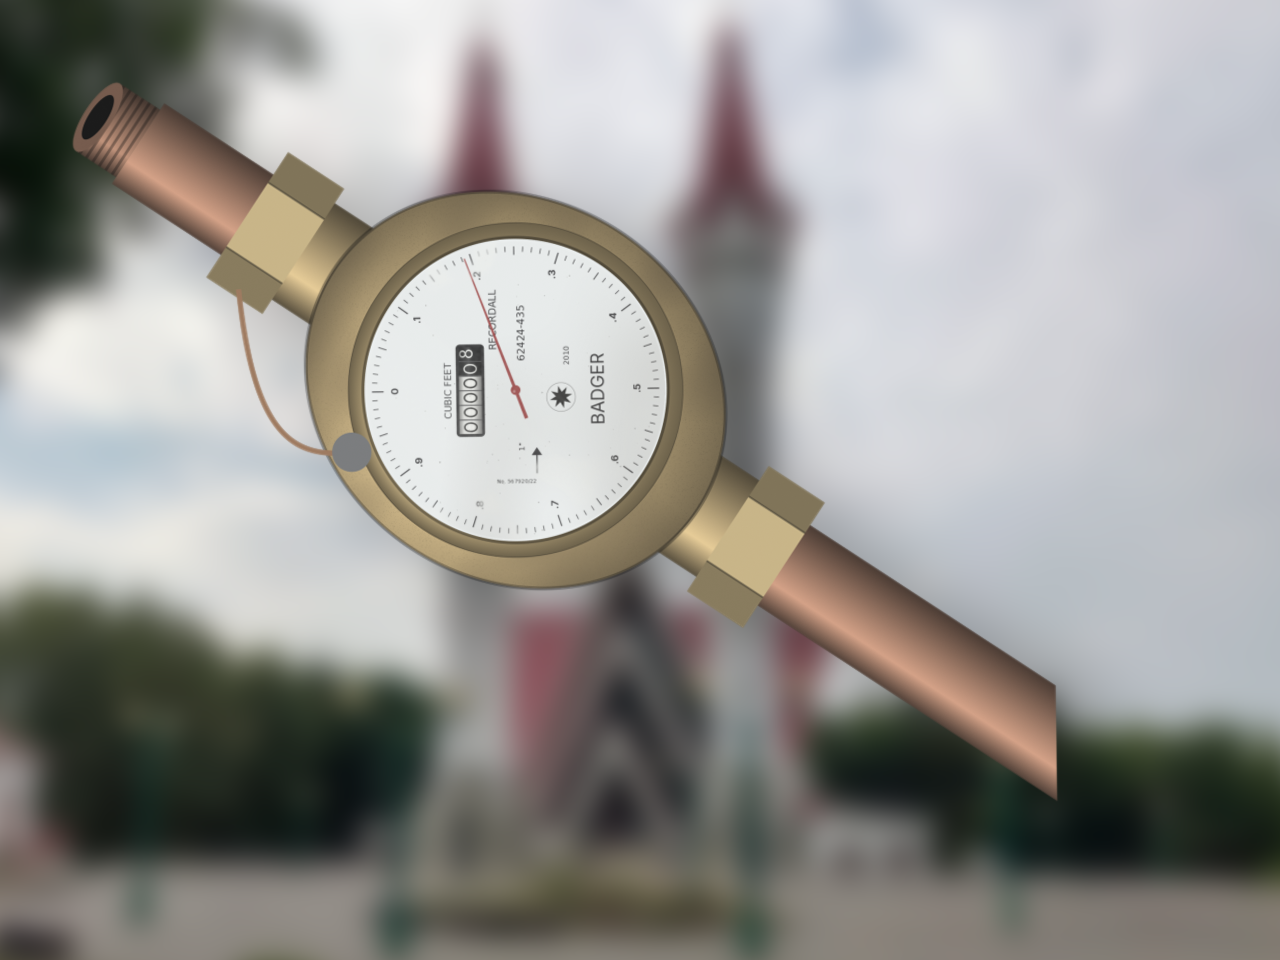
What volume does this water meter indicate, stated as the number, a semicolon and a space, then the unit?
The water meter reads 8.19; ft³
